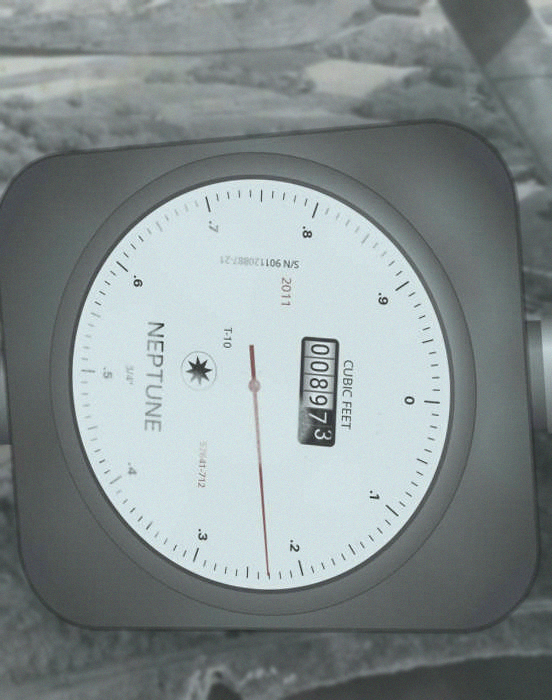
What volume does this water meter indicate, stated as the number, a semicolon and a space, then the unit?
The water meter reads 8973.23; ft³
